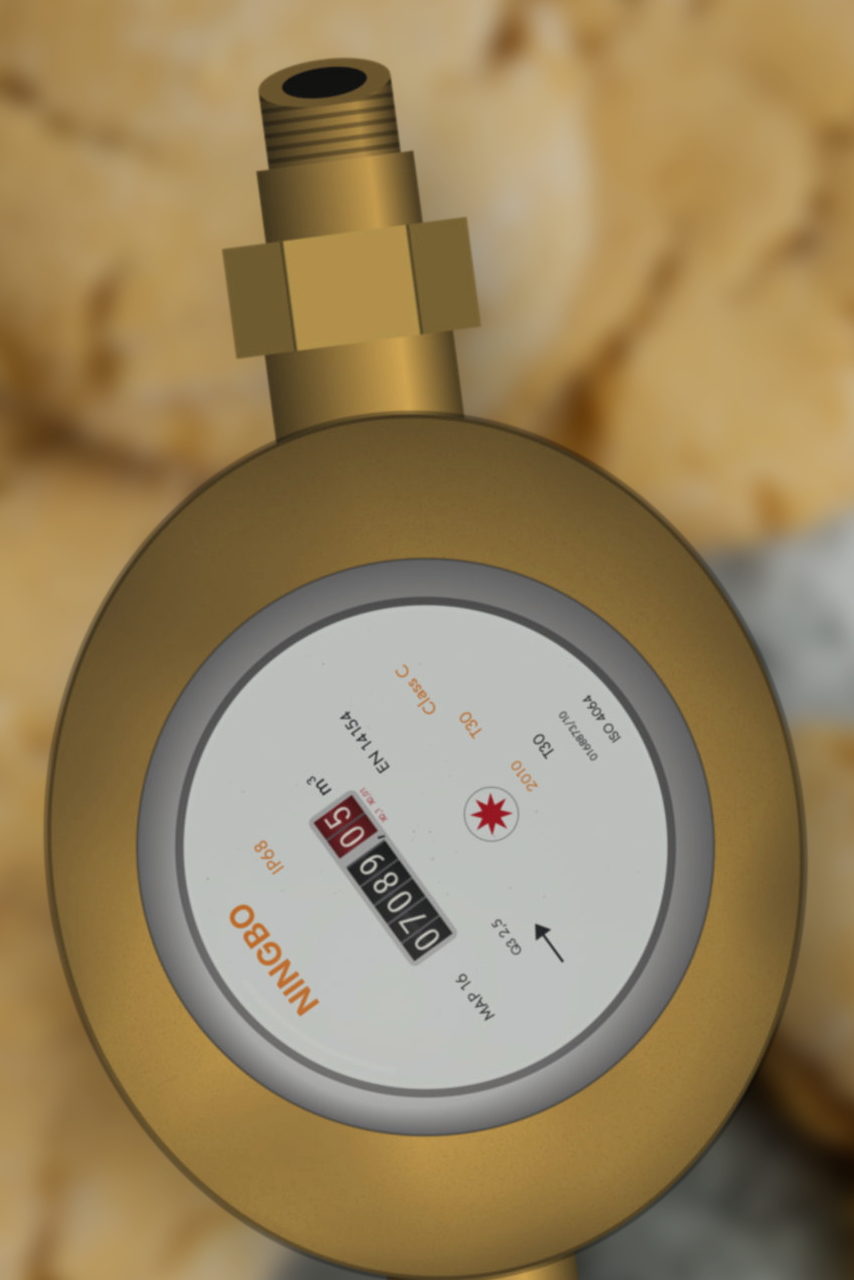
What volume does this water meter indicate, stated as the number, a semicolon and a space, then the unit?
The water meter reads 7089.05; m³
